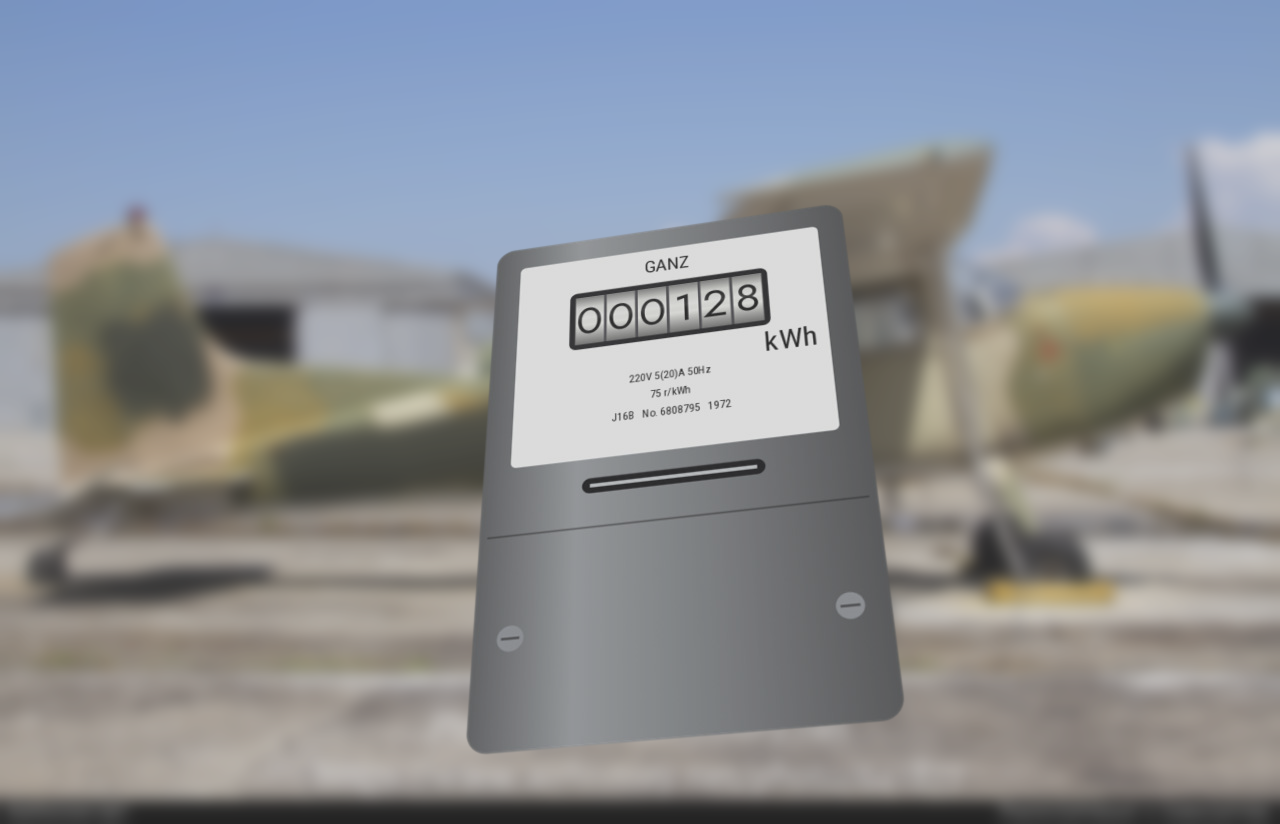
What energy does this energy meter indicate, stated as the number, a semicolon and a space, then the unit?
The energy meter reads 128; kWh
